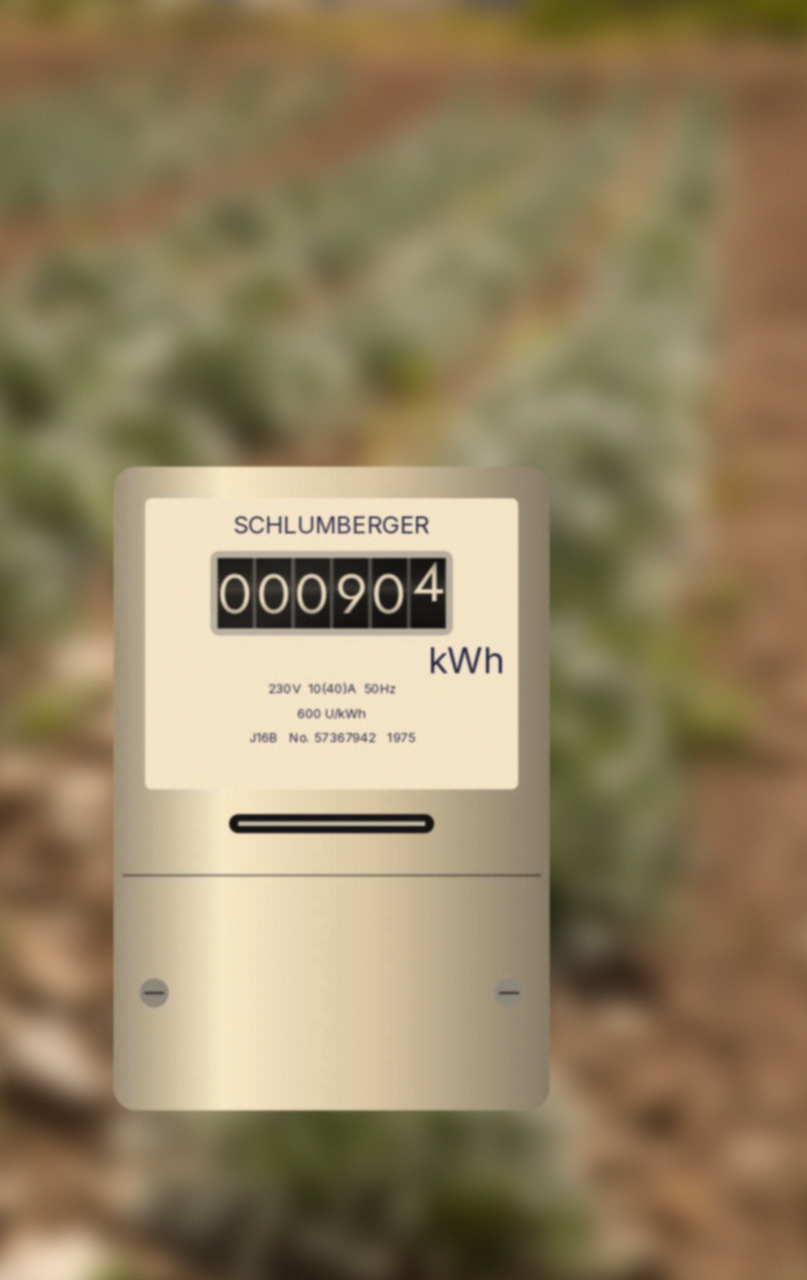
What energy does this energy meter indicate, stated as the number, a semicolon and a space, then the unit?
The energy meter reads 904; kWh
